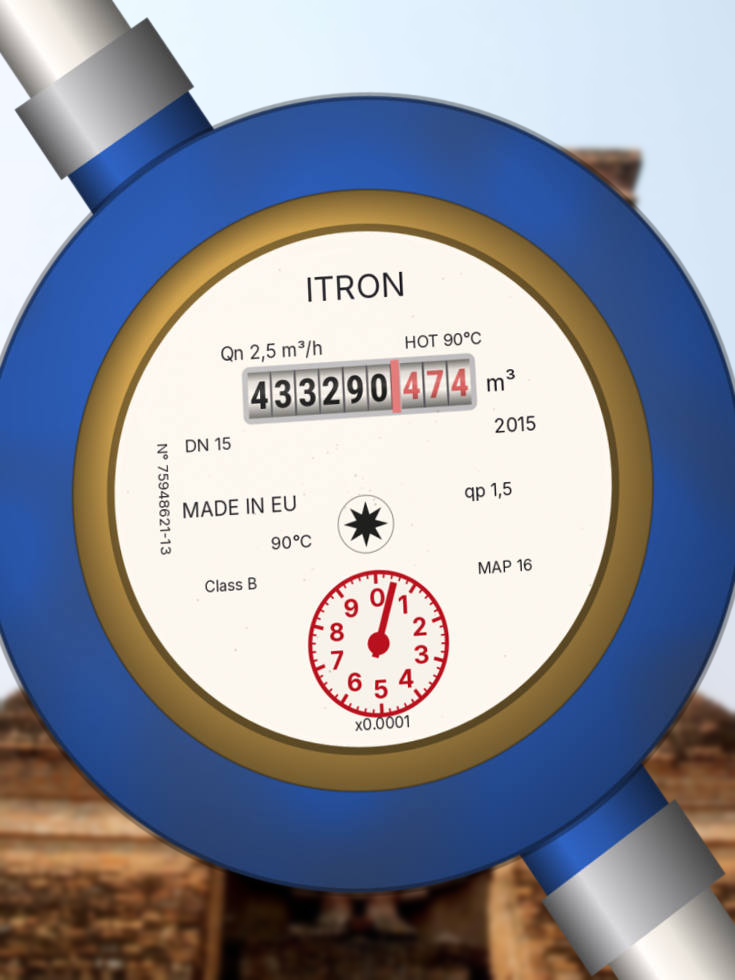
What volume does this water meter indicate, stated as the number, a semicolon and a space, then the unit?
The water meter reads 433290.4740; m³
